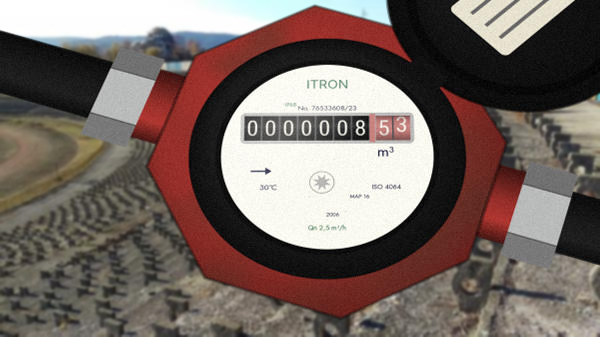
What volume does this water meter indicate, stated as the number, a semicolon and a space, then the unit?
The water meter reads 8.53; m³
